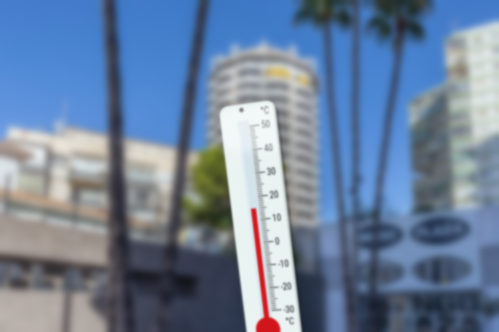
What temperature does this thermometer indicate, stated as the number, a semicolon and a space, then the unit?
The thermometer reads 15; °C
